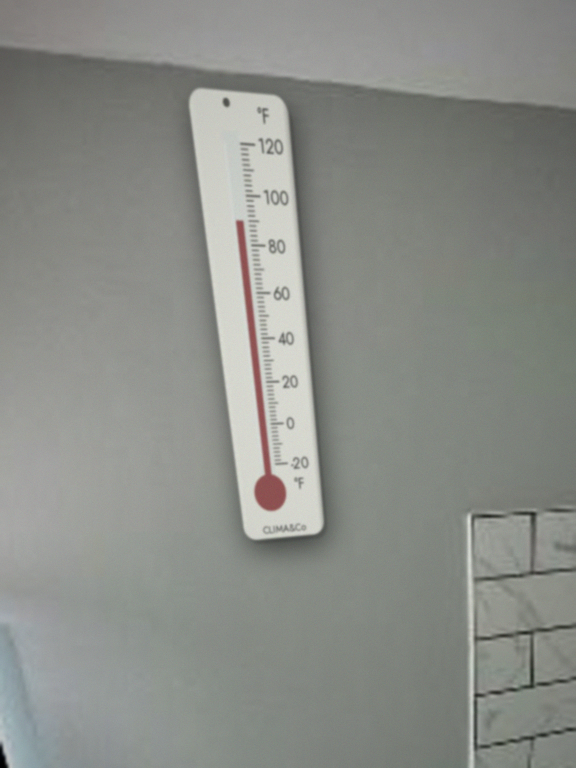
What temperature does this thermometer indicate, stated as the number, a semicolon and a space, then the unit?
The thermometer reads 90; °F
